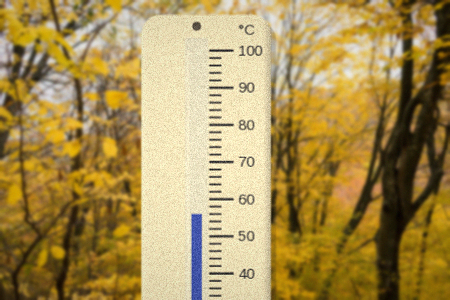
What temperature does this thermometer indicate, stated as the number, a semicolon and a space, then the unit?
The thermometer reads 56; °C
